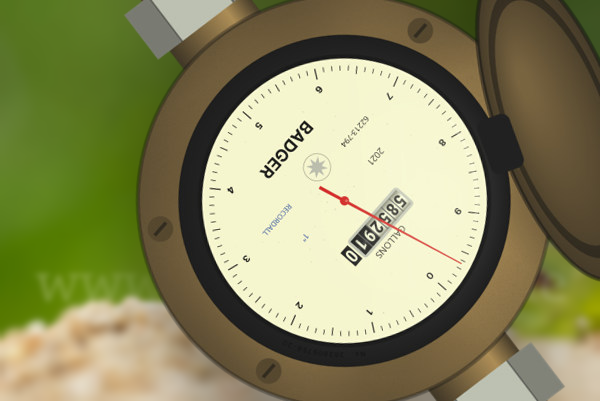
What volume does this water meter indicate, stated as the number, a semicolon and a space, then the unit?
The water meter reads 5852909.6; gal
